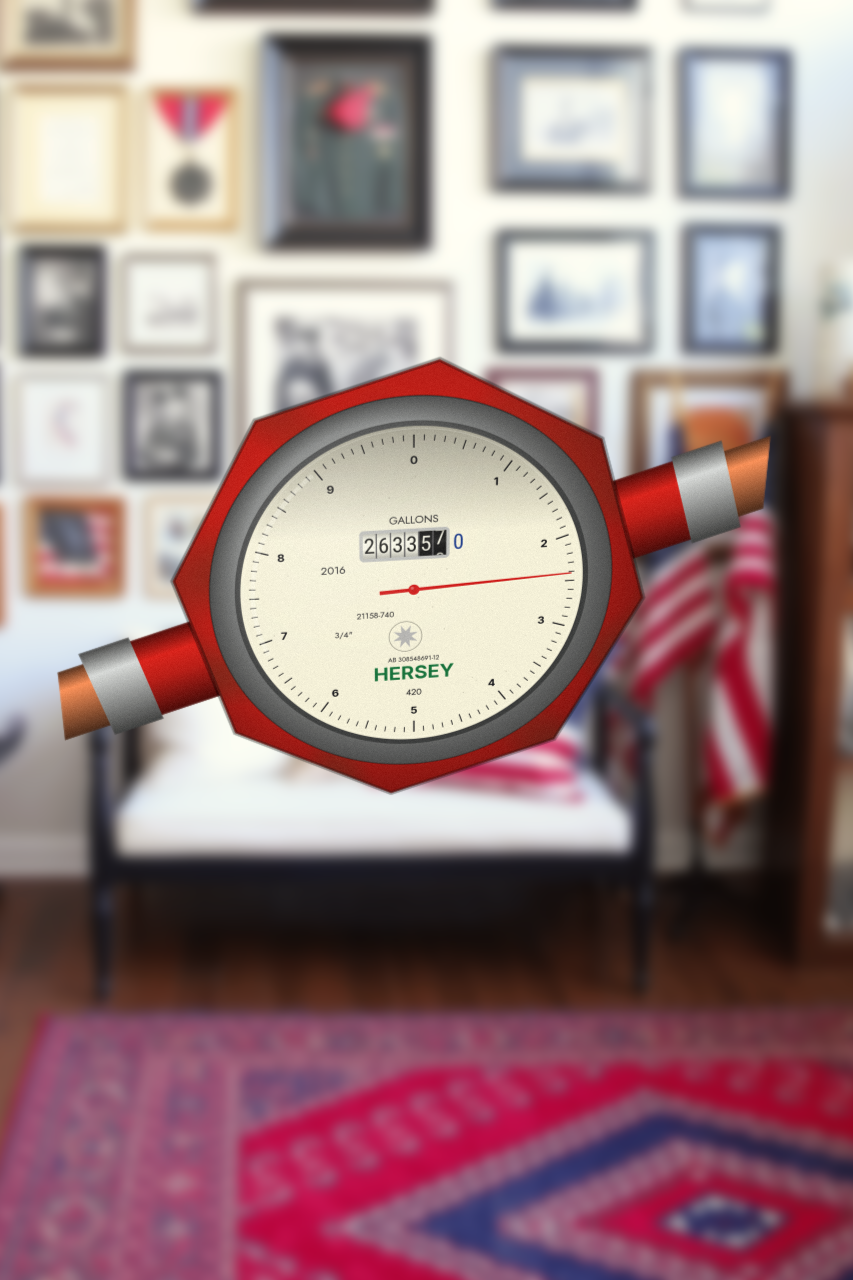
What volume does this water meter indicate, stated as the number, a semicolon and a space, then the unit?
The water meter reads 2633572.4; gal
